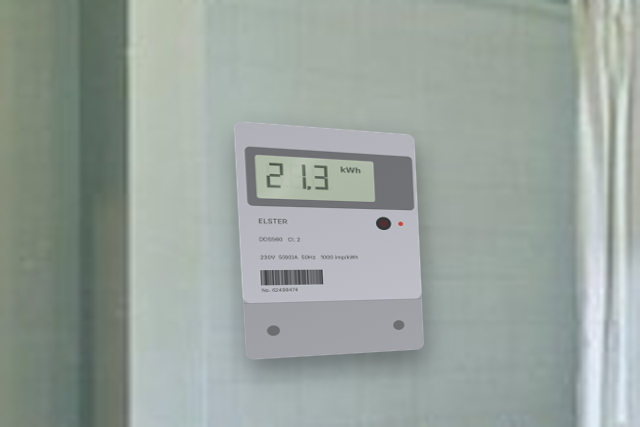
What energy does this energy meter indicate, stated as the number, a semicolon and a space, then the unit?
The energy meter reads 21.3; kWh
